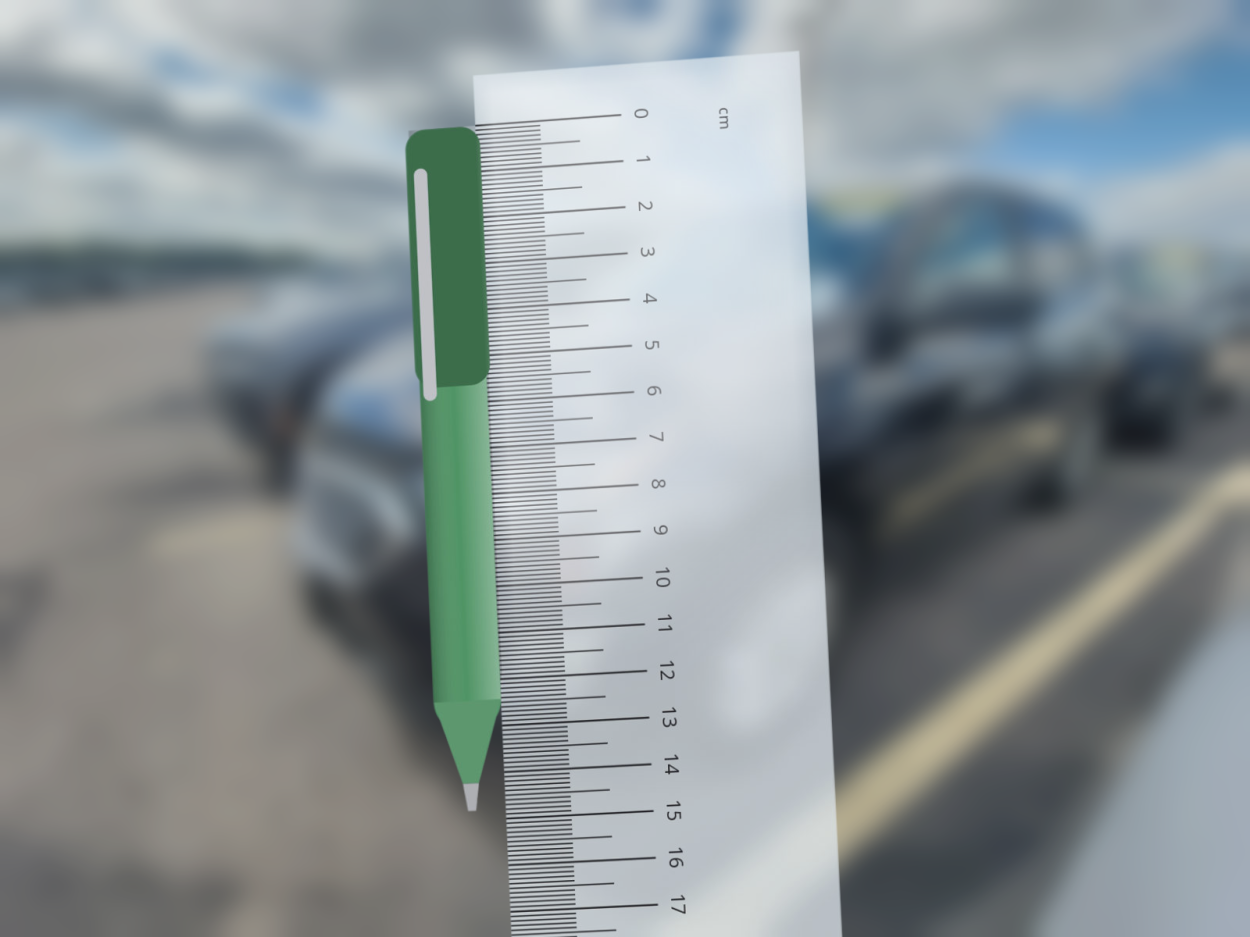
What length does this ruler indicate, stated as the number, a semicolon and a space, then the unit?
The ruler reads 14.8; cm
